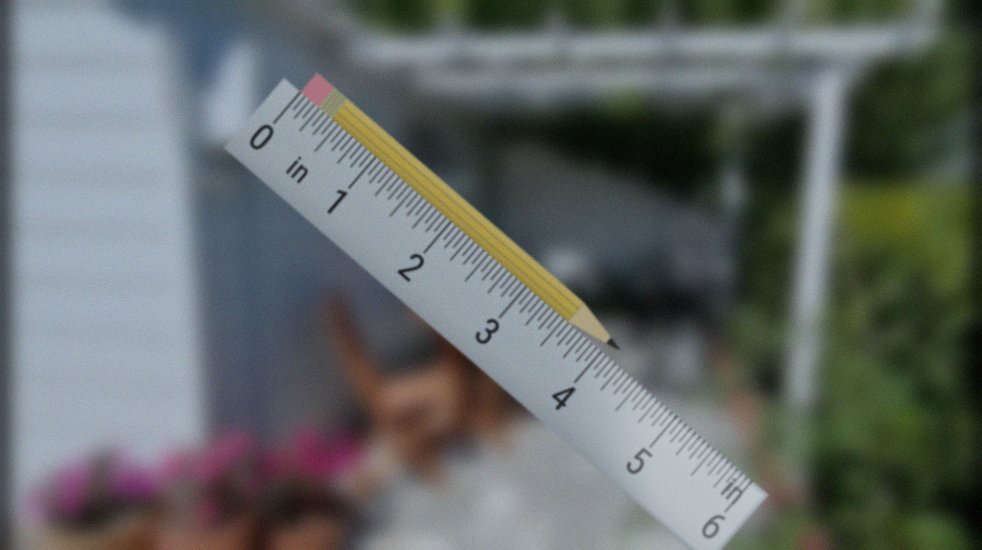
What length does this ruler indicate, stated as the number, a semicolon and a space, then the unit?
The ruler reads 4.125; in
